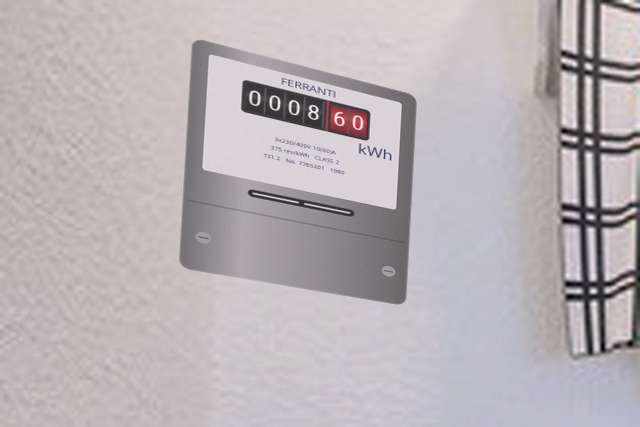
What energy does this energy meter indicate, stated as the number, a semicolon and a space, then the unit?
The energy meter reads 8.60; kWh
